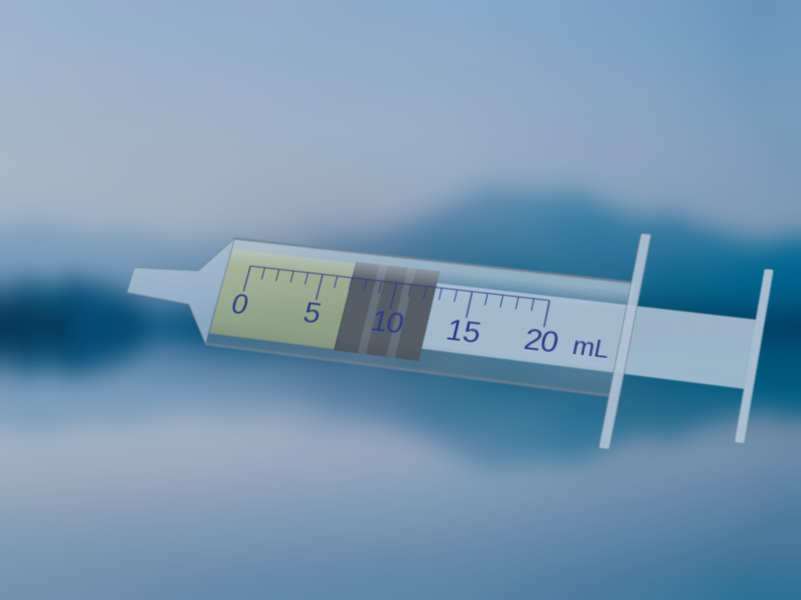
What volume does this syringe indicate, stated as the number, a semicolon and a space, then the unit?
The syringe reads 7; mL
